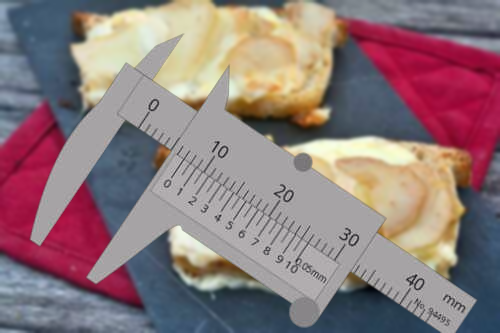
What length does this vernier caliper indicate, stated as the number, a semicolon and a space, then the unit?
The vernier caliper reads 7.0; mm
